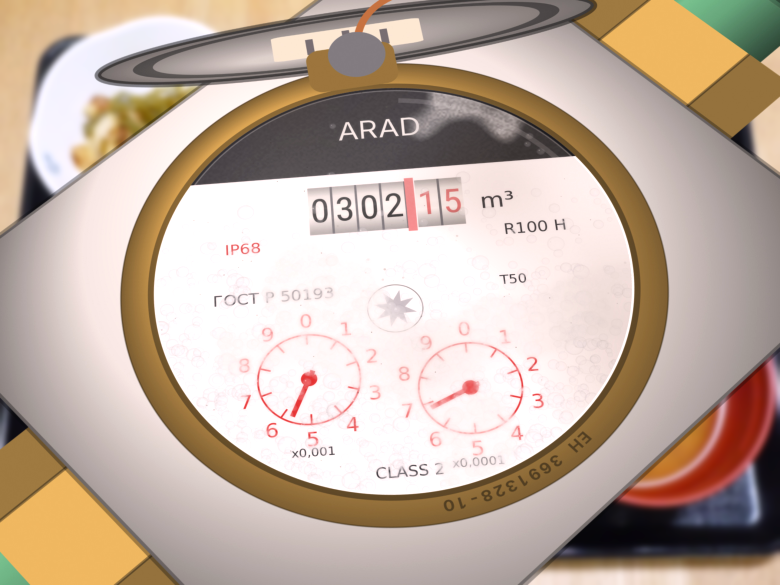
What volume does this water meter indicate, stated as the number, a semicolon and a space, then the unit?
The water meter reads 302.1556; m³
